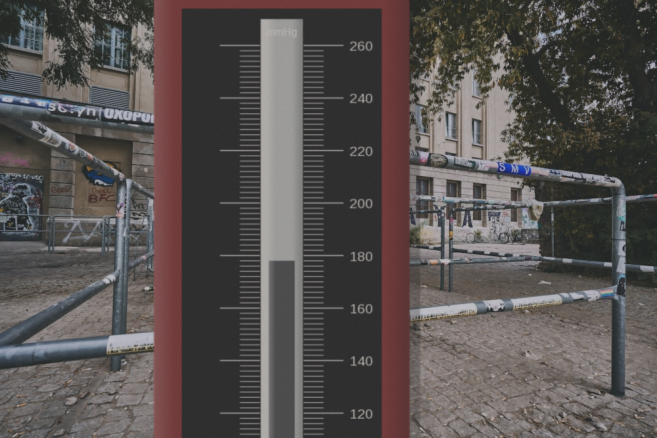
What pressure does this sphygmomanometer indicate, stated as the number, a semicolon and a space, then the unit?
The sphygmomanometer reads 178; mmHg
